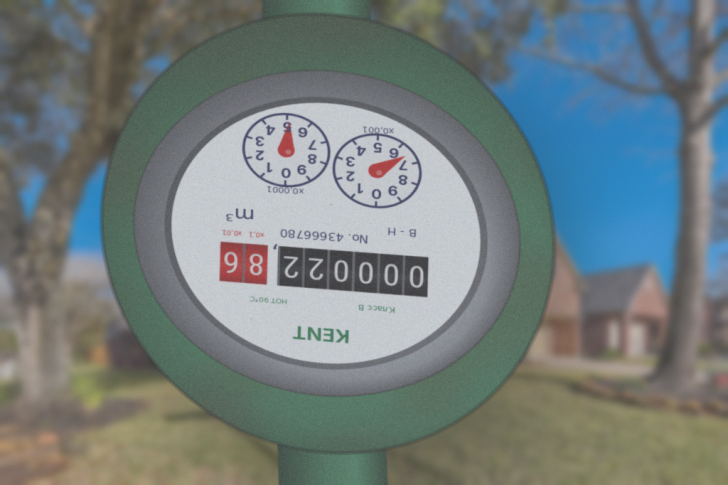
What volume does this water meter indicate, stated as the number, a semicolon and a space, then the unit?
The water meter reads 22.8665; m³
